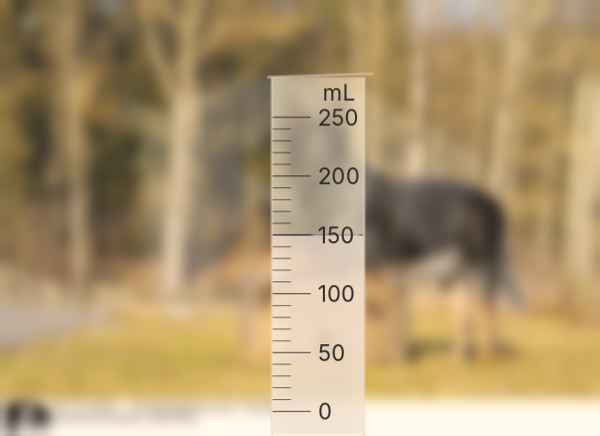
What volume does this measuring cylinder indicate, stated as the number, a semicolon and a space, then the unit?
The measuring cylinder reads 150; mL
